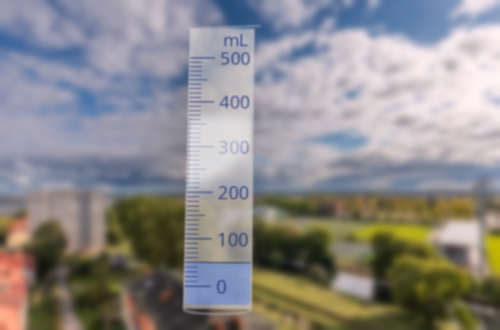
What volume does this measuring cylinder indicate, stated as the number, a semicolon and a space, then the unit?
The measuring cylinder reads 50; mL
